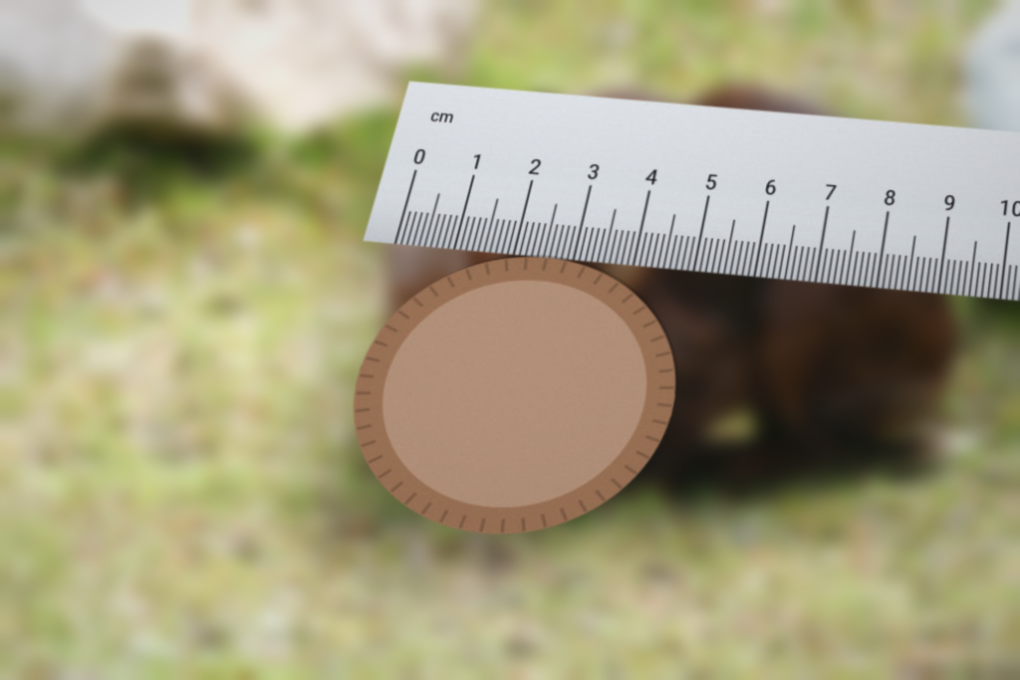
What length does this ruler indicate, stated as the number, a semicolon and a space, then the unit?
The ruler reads 5.1; cm
